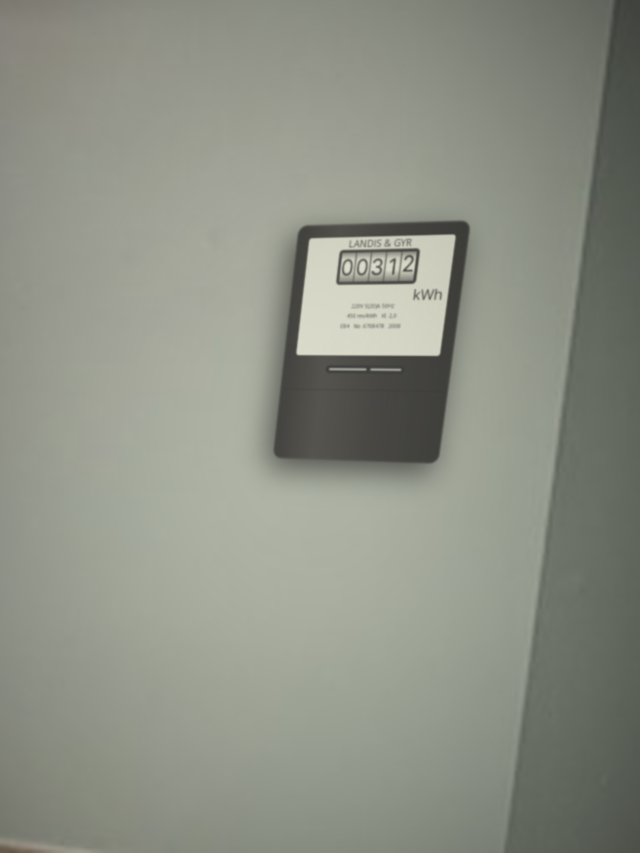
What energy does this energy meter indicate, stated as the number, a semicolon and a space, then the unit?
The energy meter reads 312; kWh
